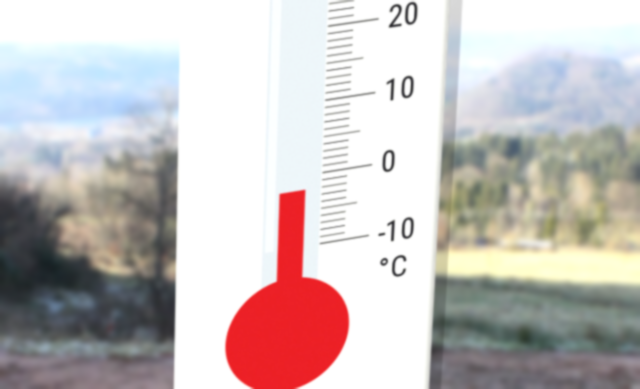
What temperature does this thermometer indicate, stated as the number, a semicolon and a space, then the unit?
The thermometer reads -2; °C
